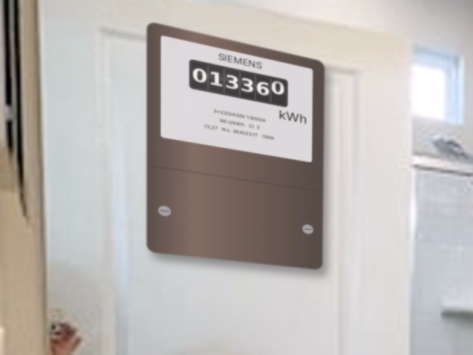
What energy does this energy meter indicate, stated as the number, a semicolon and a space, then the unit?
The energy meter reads 13360; kWh
